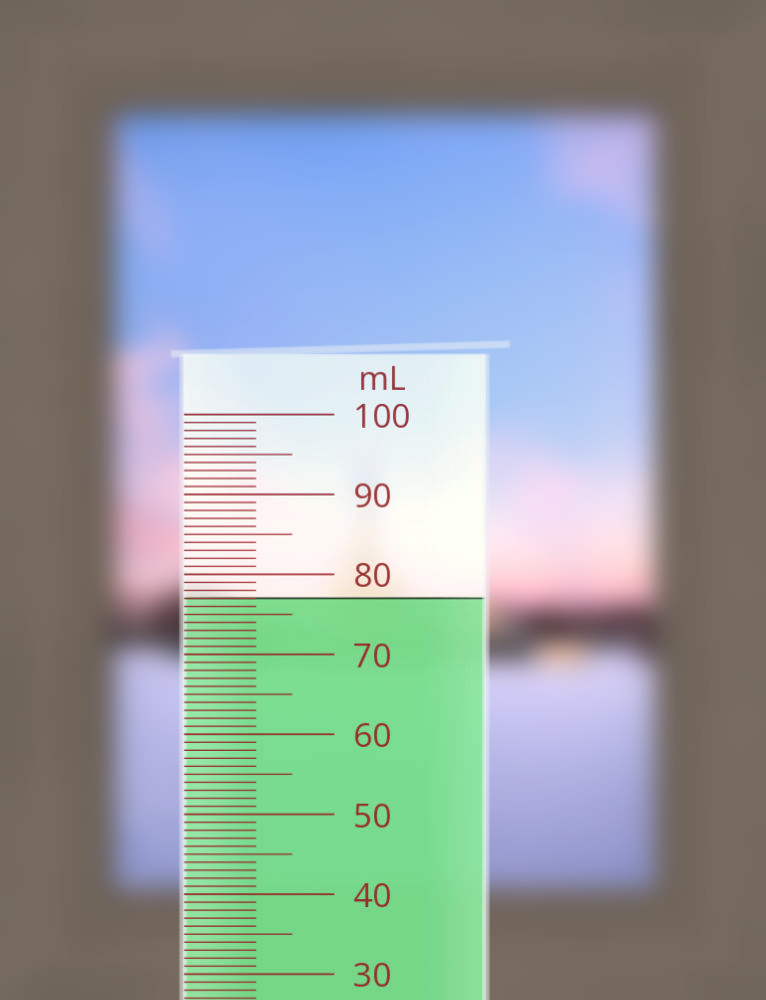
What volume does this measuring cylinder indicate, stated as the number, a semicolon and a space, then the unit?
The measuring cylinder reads 77; mL
